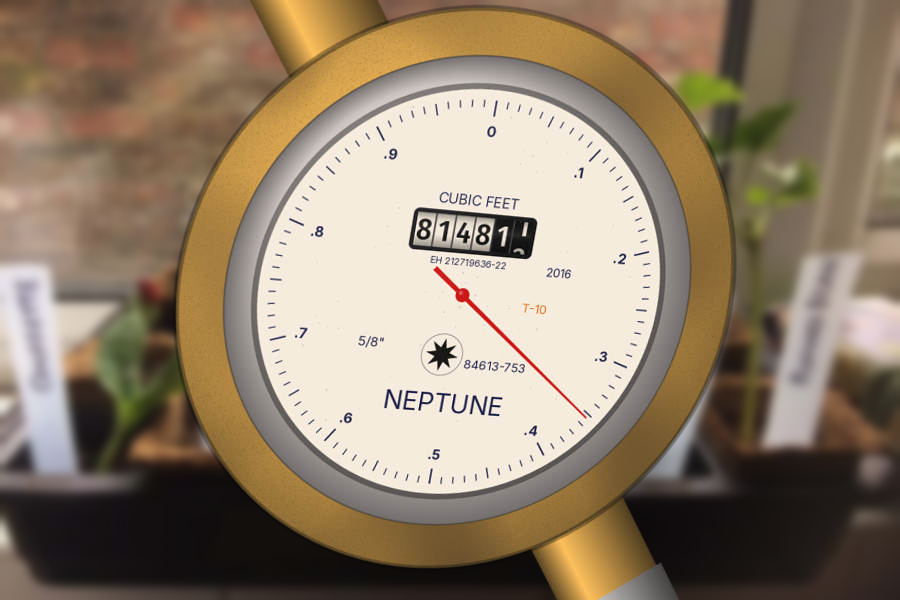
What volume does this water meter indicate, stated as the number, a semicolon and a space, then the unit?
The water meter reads 814811.35; ft³
